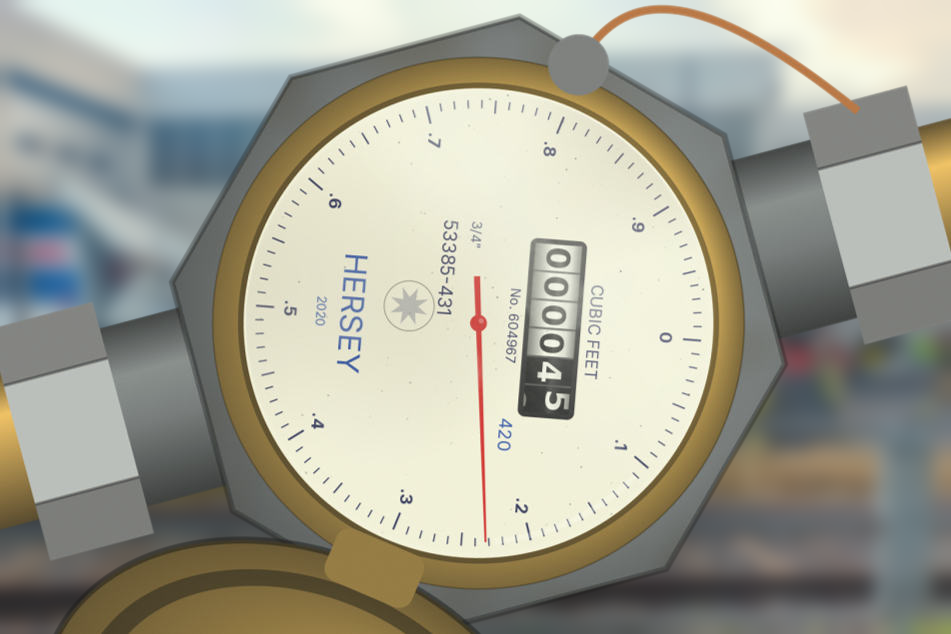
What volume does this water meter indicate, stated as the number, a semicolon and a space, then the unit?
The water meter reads 45.23; ft³
